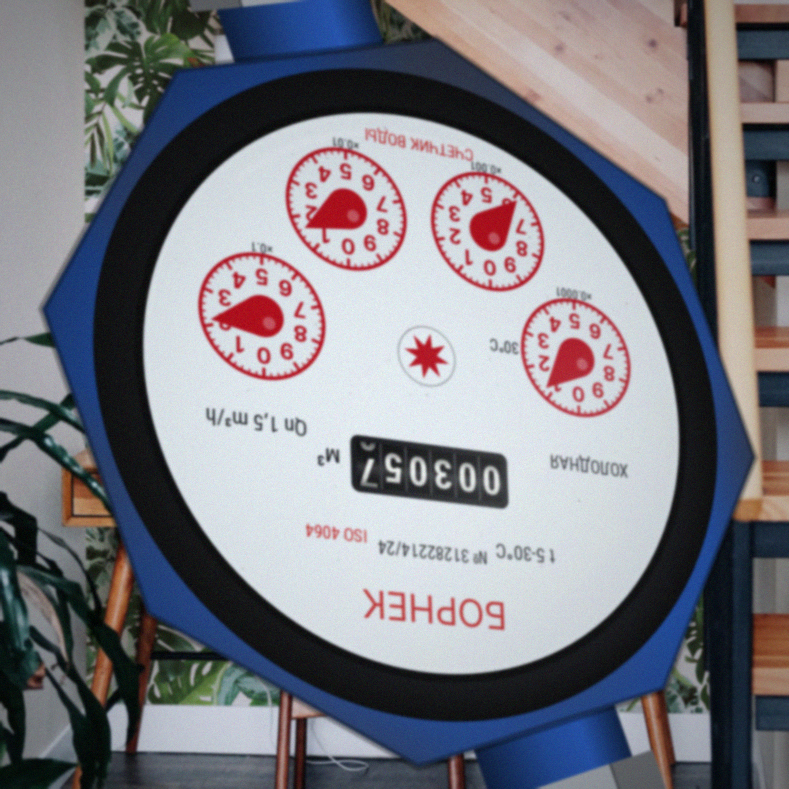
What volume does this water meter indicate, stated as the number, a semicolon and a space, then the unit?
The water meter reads 3057.2161; m³
